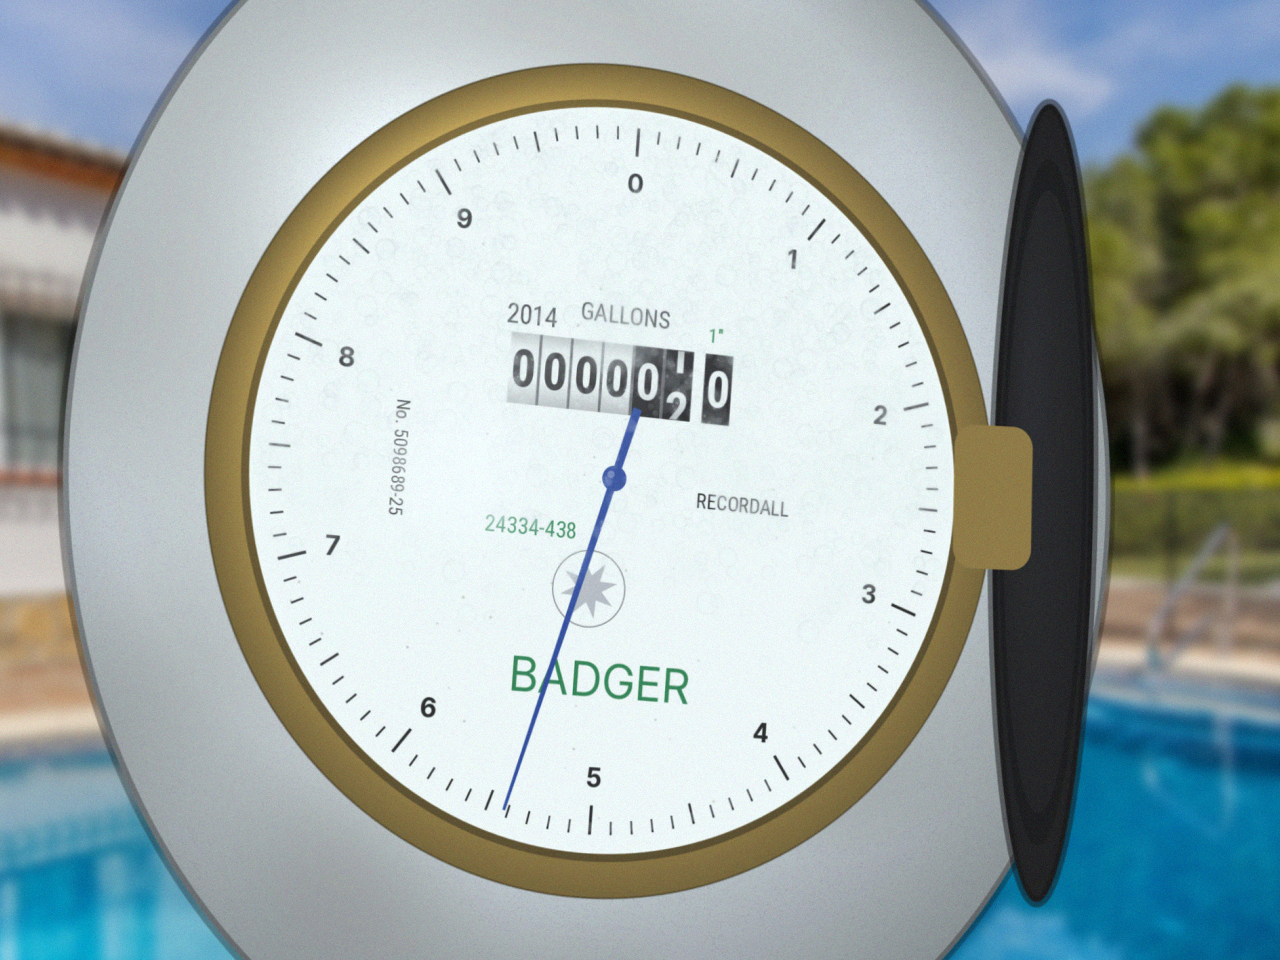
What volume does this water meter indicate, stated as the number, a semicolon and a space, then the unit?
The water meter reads 15.4; gal
